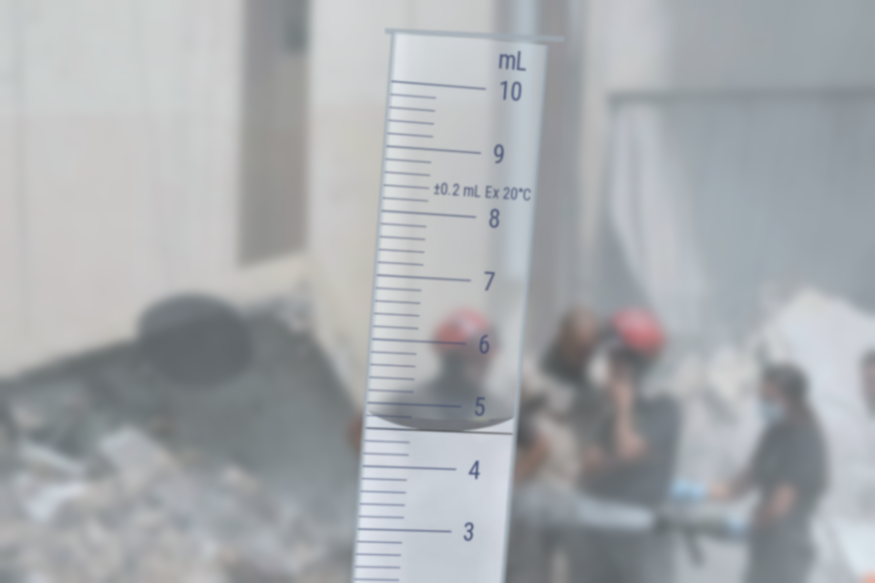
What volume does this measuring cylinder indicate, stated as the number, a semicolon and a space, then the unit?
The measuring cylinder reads 4.6; mL
